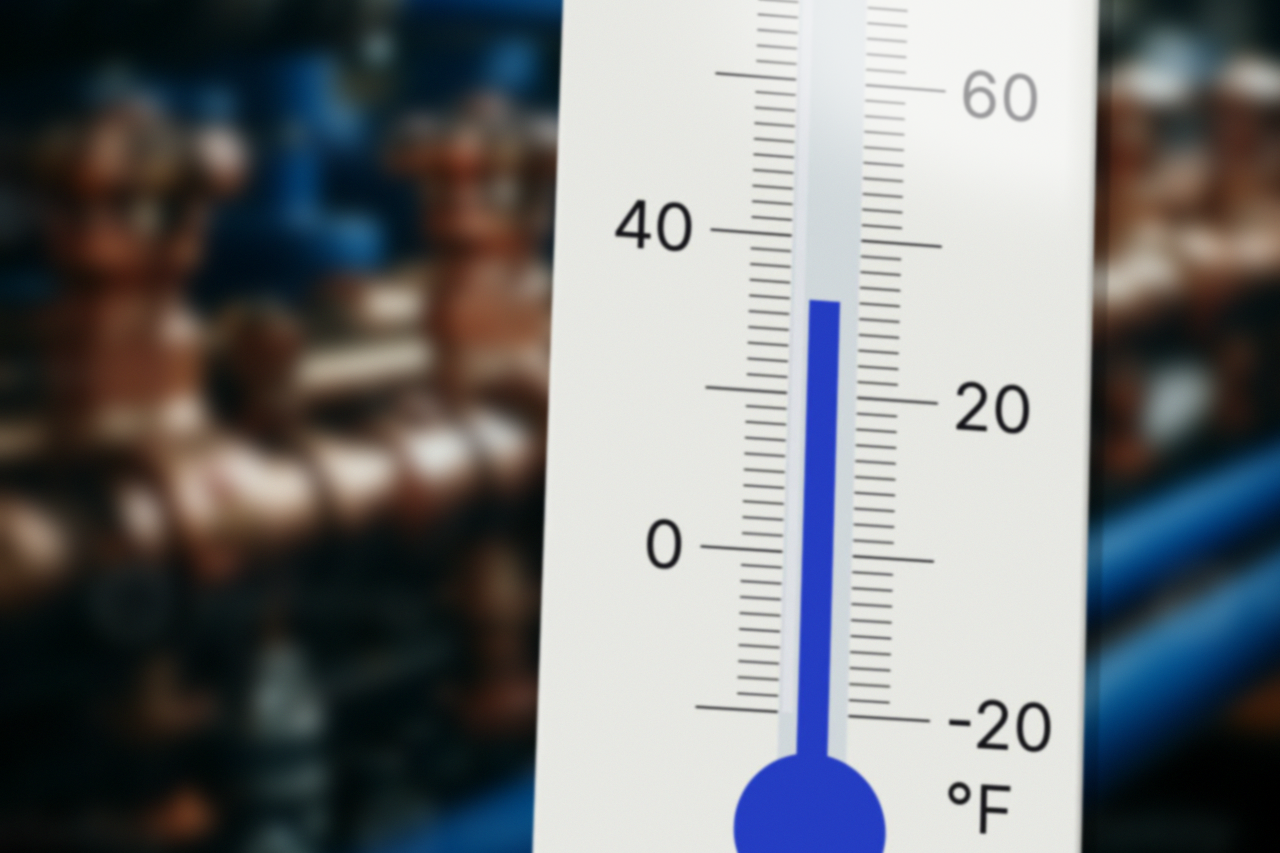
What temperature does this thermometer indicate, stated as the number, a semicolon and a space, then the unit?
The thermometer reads 32; °F
